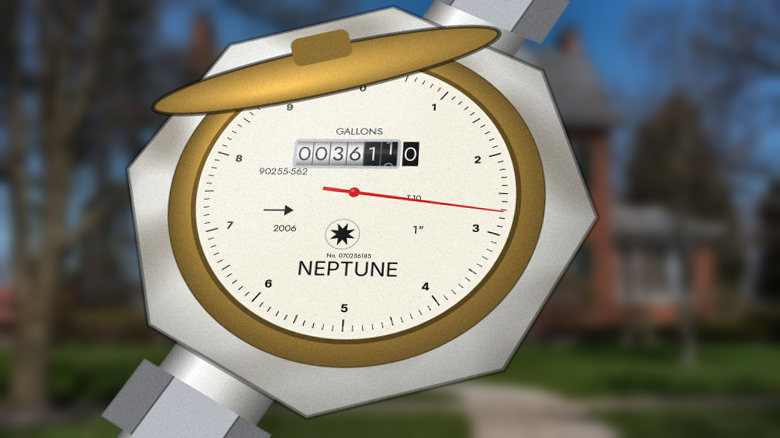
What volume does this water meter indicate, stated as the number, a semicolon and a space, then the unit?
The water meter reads 36112.7; gal
